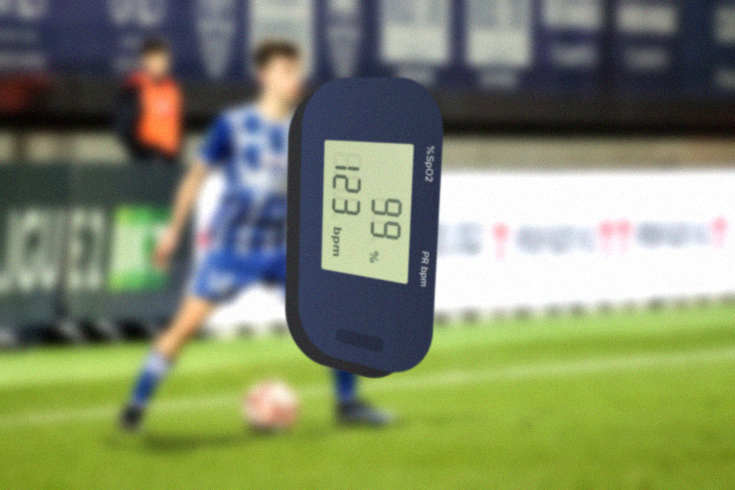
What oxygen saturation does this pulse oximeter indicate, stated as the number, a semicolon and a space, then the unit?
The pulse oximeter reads 99; %
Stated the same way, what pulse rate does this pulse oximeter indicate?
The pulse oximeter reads 123; bpm
